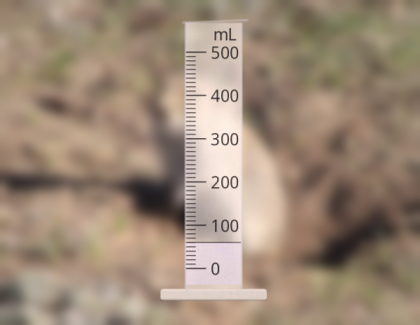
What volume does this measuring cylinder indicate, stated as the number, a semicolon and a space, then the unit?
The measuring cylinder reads 60; mL
